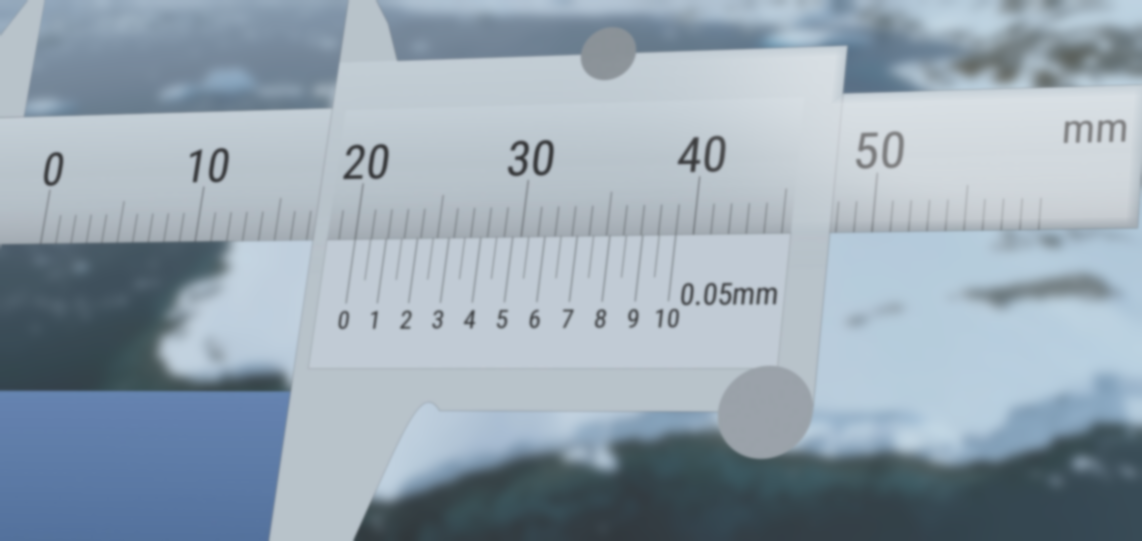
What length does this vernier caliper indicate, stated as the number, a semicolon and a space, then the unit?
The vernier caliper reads 20.0; mm
